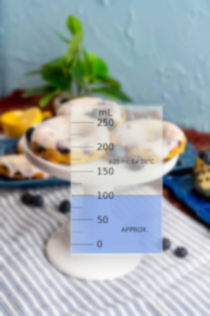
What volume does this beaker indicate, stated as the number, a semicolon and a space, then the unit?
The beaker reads 100; mL
